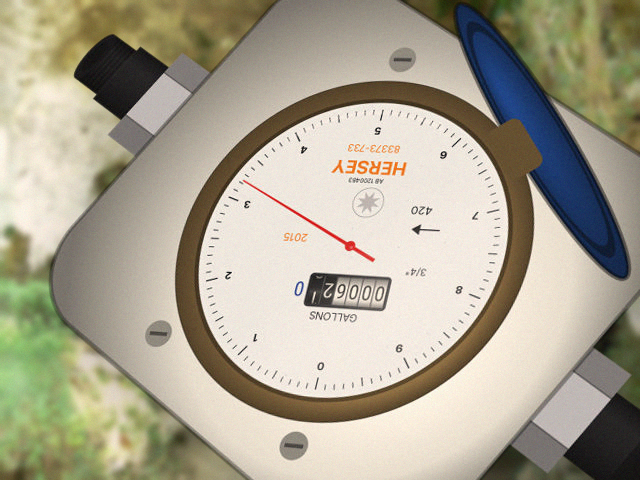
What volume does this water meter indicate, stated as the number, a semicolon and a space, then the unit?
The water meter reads 6213.2; gal
